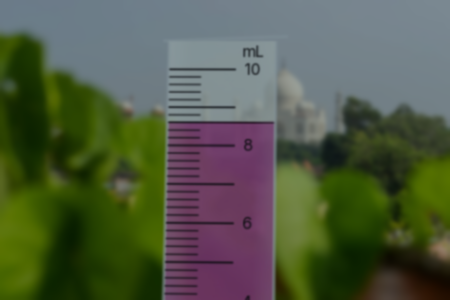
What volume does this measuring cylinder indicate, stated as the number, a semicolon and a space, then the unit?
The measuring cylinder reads 8.6; mL
